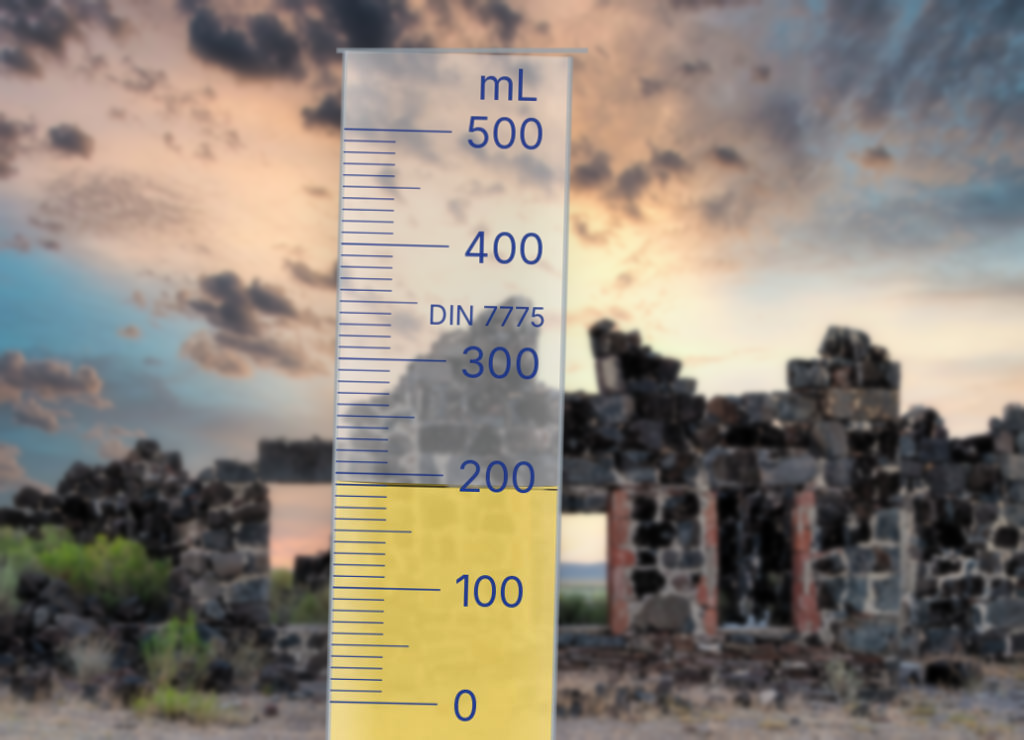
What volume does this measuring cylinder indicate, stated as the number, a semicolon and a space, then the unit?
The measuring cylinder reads 190; mL
